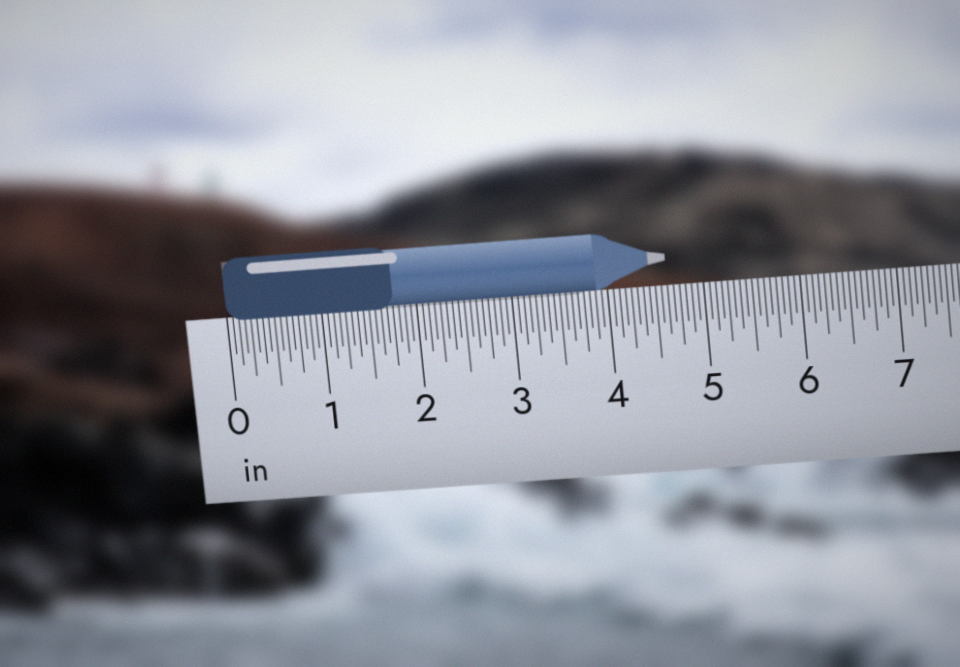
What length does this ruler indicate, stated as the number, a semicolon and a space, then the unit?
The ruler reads 4.625; in
